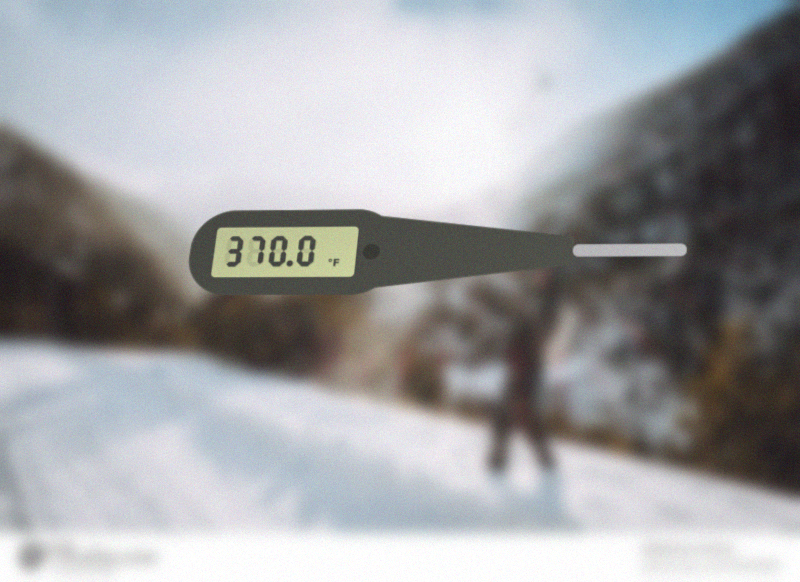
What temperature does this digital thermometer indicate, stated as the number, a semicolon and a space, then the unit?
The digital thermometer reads 370.0; °F
